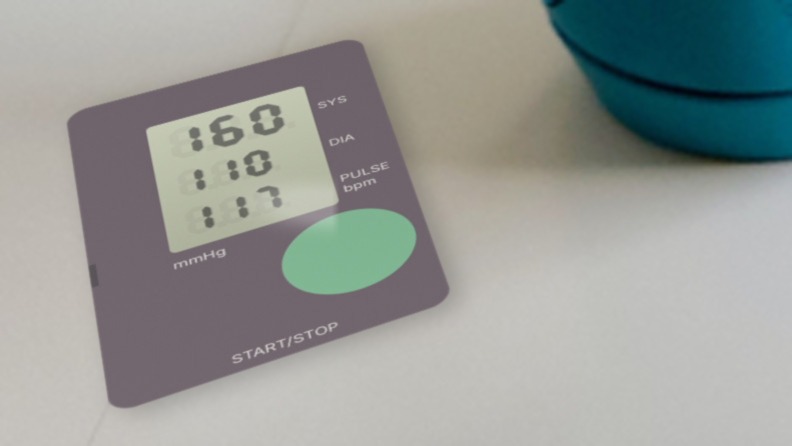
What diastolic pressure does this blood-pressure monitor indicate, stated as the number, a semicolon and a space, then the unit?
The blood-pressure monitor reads 110; mmHg
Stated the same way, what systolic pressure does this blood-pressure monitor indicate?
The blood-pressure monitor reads 160; mmHg
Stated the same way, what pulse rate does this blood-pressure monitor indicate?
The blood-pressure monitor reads 117; bpm
